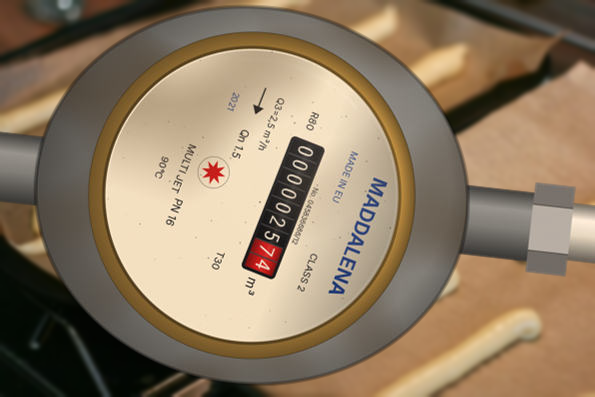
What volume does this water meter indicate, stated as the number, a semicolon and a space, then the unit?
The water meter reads 25.74; m³
